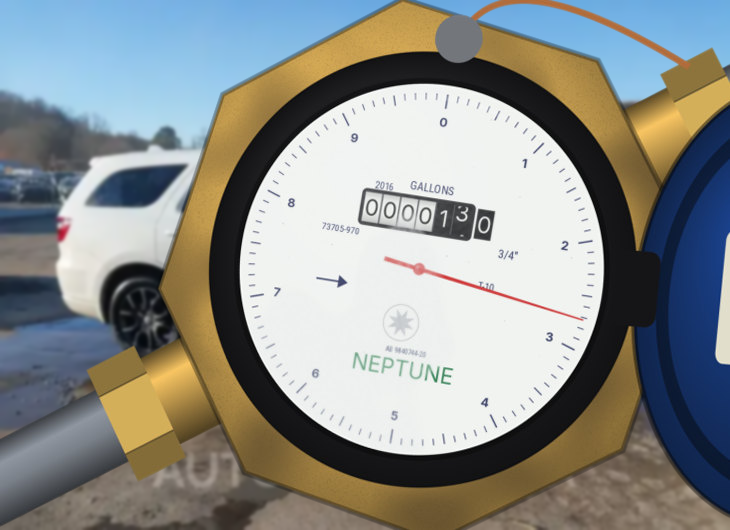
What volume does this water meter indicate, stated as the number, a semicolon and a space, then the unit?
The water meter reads 132.7; gal
